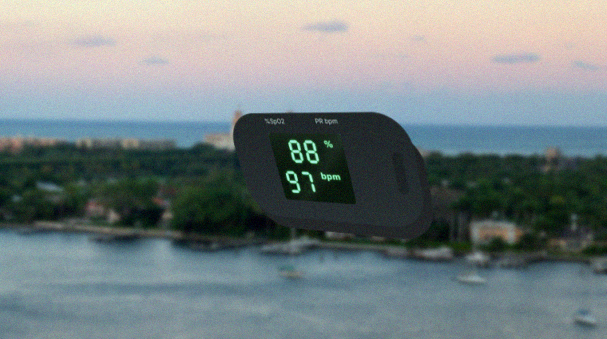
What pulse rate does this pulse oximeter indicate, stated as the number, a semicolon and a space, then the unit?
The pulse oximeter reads 97; bpm
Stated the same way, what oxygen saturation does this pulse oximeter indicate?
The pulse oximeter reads 88; %
